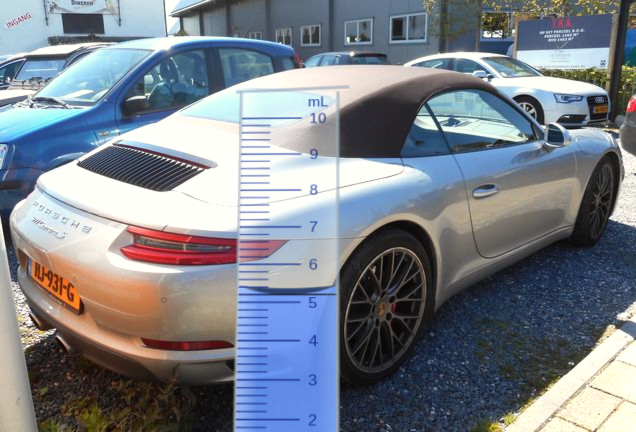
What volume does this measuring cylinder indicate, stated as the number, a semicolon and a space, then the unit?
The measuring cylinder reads 5.2; mL
